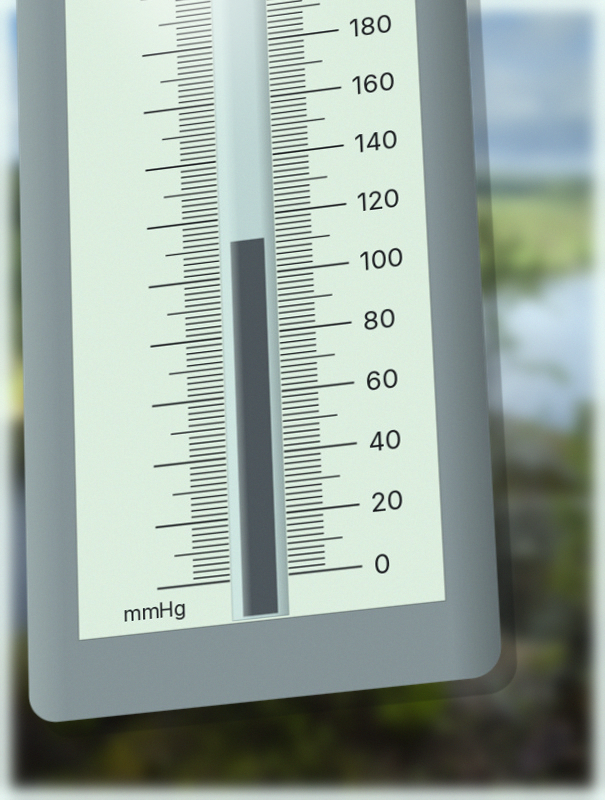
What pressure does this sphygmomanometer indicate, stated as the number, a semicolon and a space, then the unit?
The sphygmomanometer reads 112; mmHg
